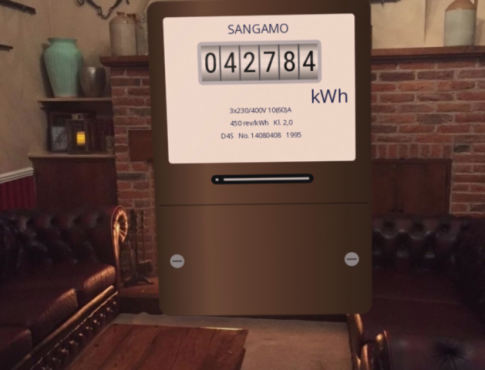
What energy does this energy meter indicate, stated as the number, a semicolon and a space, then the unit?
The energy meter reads 42784; kWh
